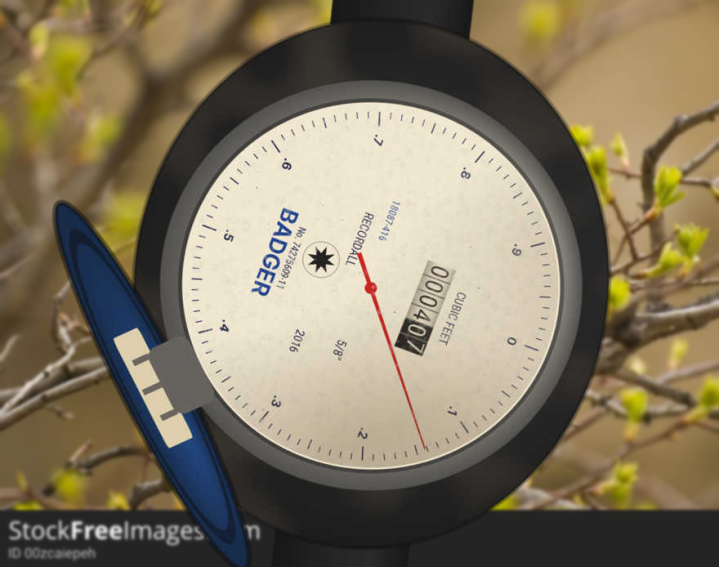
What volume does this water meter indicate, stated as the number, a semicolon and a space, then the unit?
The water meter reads 407.14; ft³
